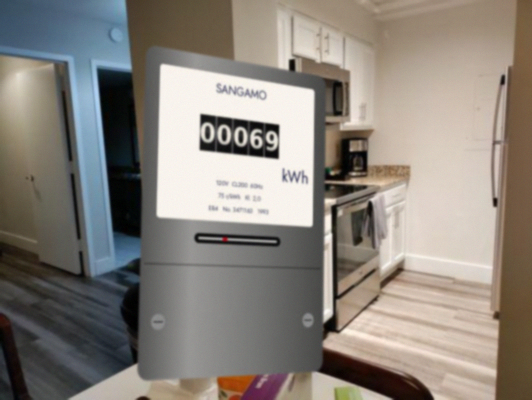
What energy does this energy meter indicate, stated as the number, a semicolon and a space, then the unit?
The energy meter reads 69; kWh
